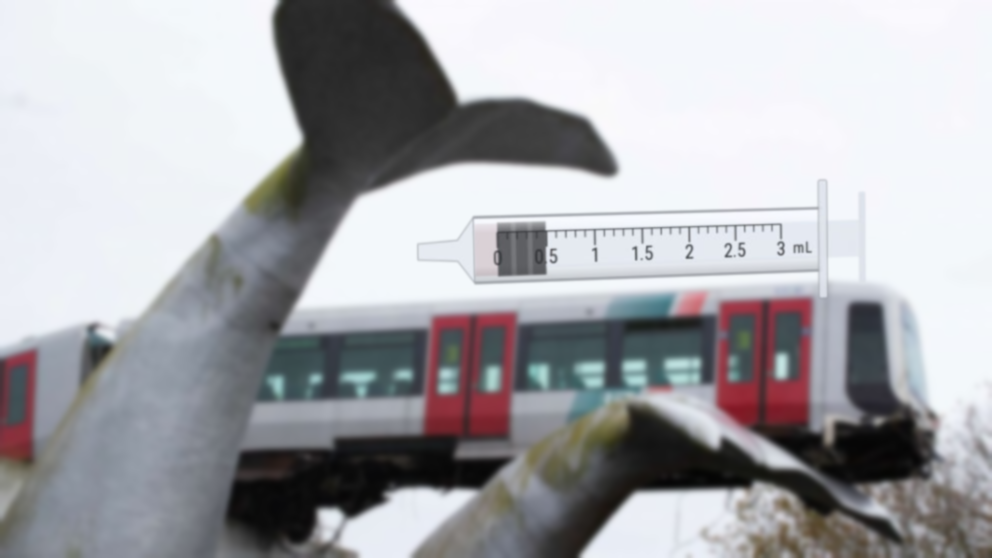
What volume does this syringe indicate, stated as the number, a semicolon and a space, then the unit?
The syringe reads 0; mL
